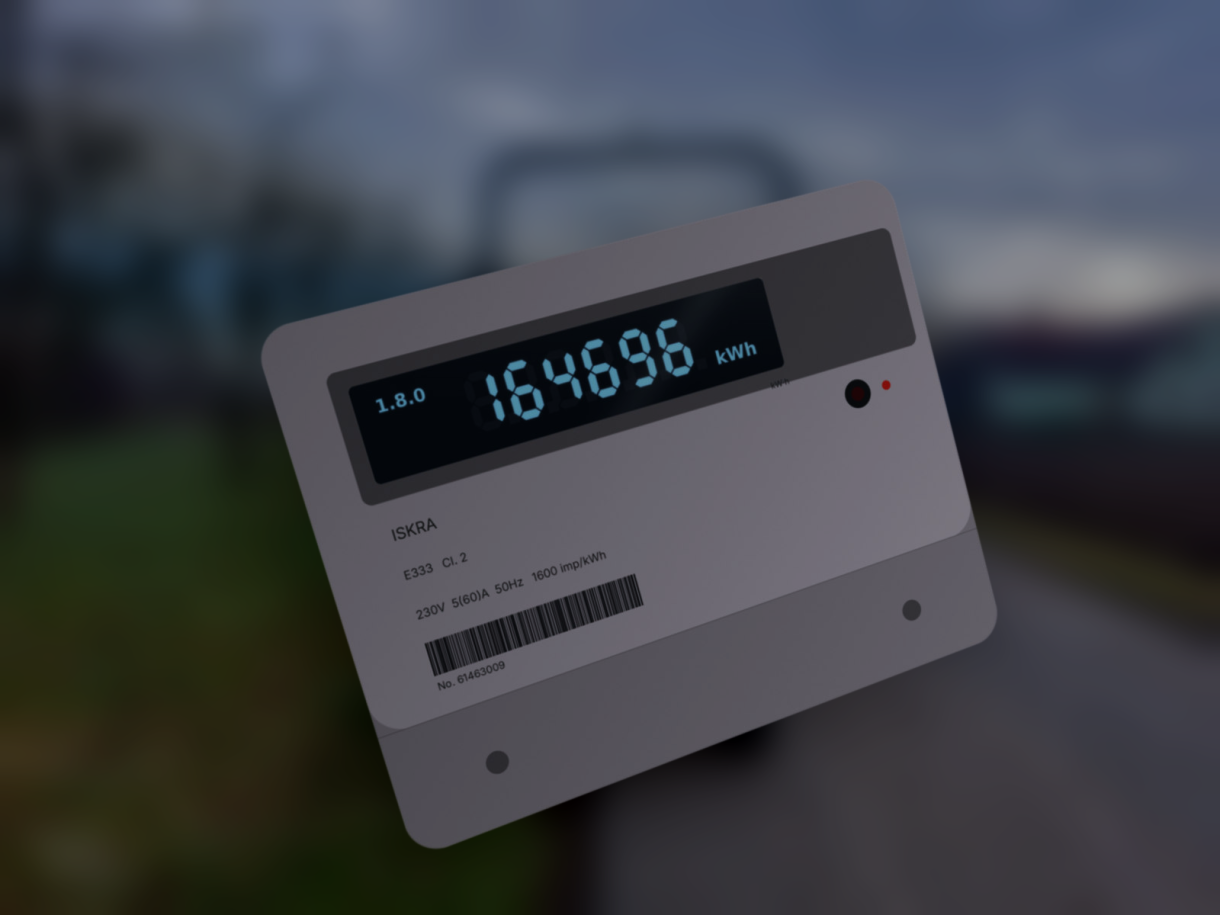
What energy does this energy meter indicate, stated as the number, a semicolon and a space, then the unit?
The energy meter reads 164696; kWh
